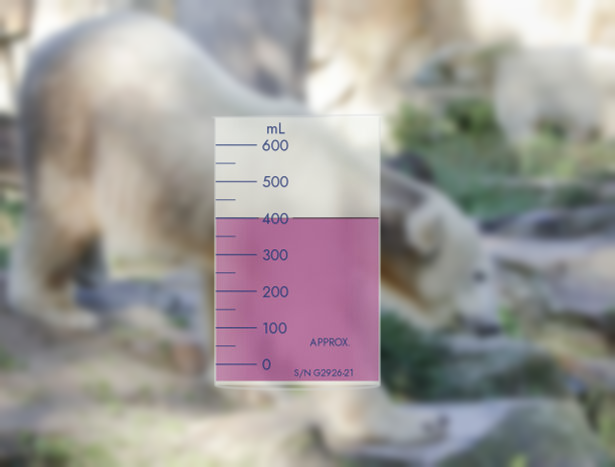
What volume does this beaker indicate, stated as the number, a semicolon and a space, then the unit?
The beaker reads 400; mL
